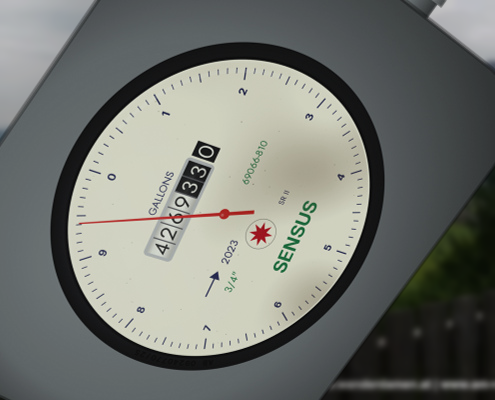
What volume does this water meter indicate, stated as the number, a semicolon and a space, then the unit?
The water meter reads 4269329.4; gal
